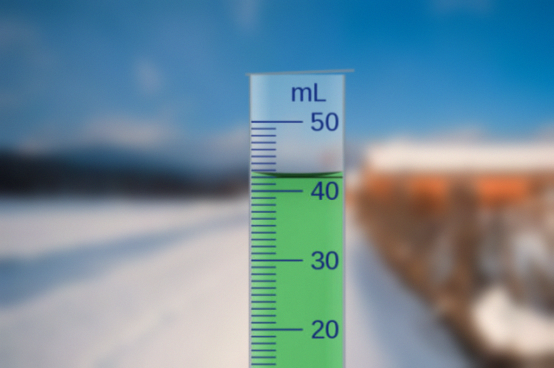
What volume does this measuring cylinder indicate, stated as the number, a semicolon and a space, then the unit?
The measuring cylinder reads 42; mL
